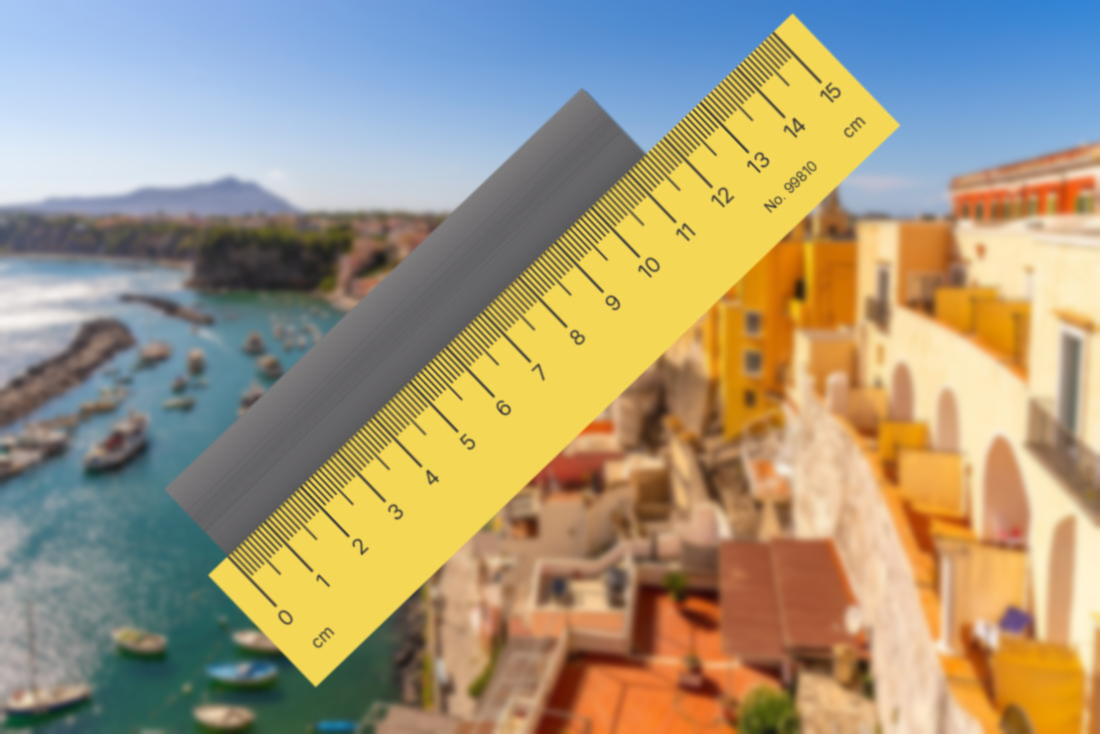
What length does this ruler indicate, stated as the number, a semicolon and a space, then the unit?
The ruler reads 11.5; cm
